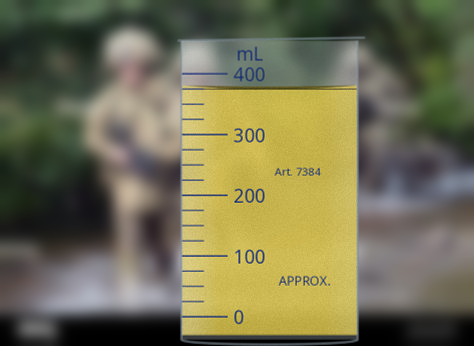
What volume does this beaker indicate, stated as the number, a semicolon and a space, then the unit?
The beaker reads 375; mL
